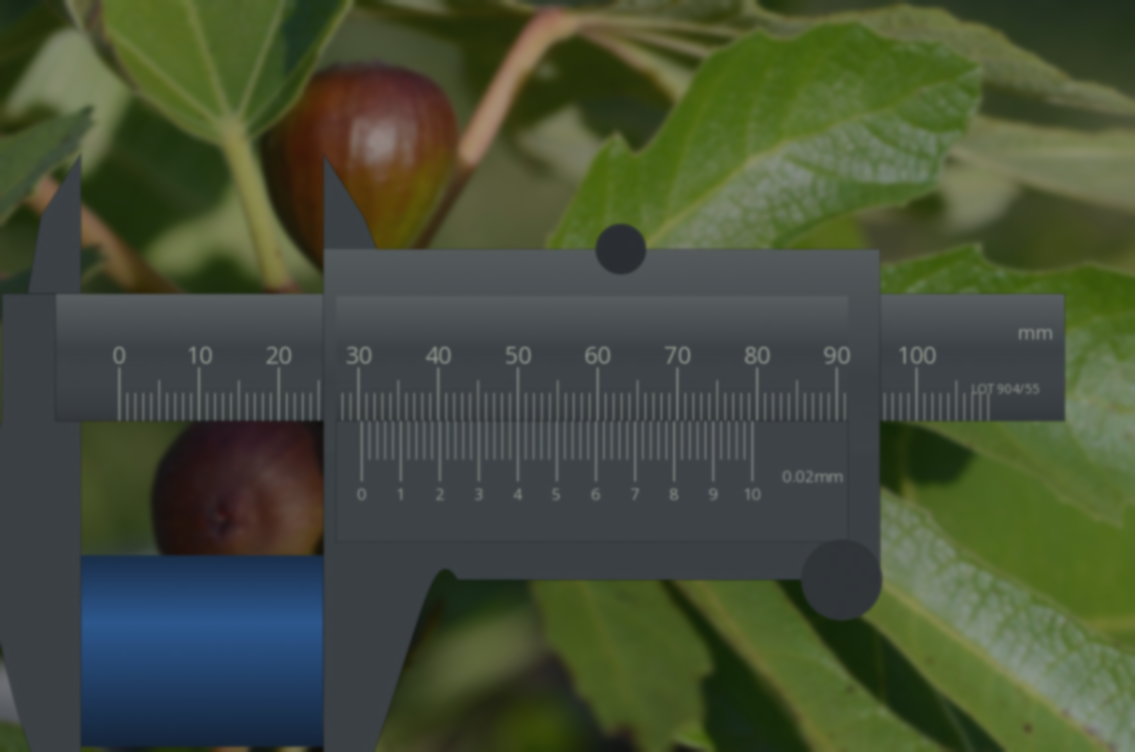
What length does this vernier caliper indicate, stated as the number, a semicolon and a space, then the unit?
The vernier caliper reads 30.4; mm
